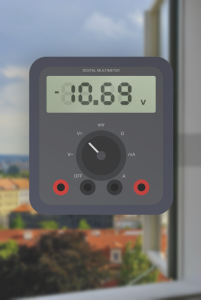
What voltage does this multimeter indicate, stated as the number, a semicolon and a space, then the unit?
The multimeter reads -10.69; V
